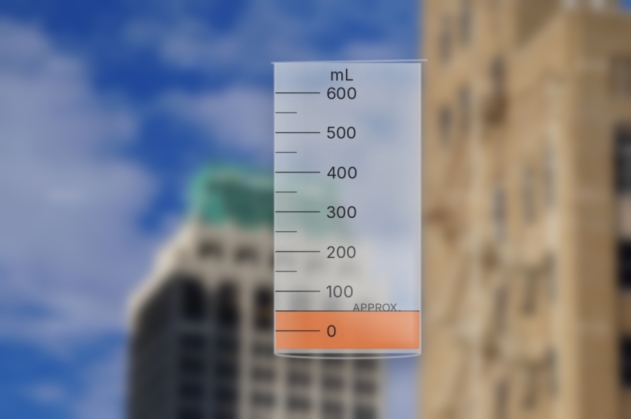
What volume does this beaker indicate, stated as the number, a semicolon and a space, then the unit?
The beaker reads 50; mL
